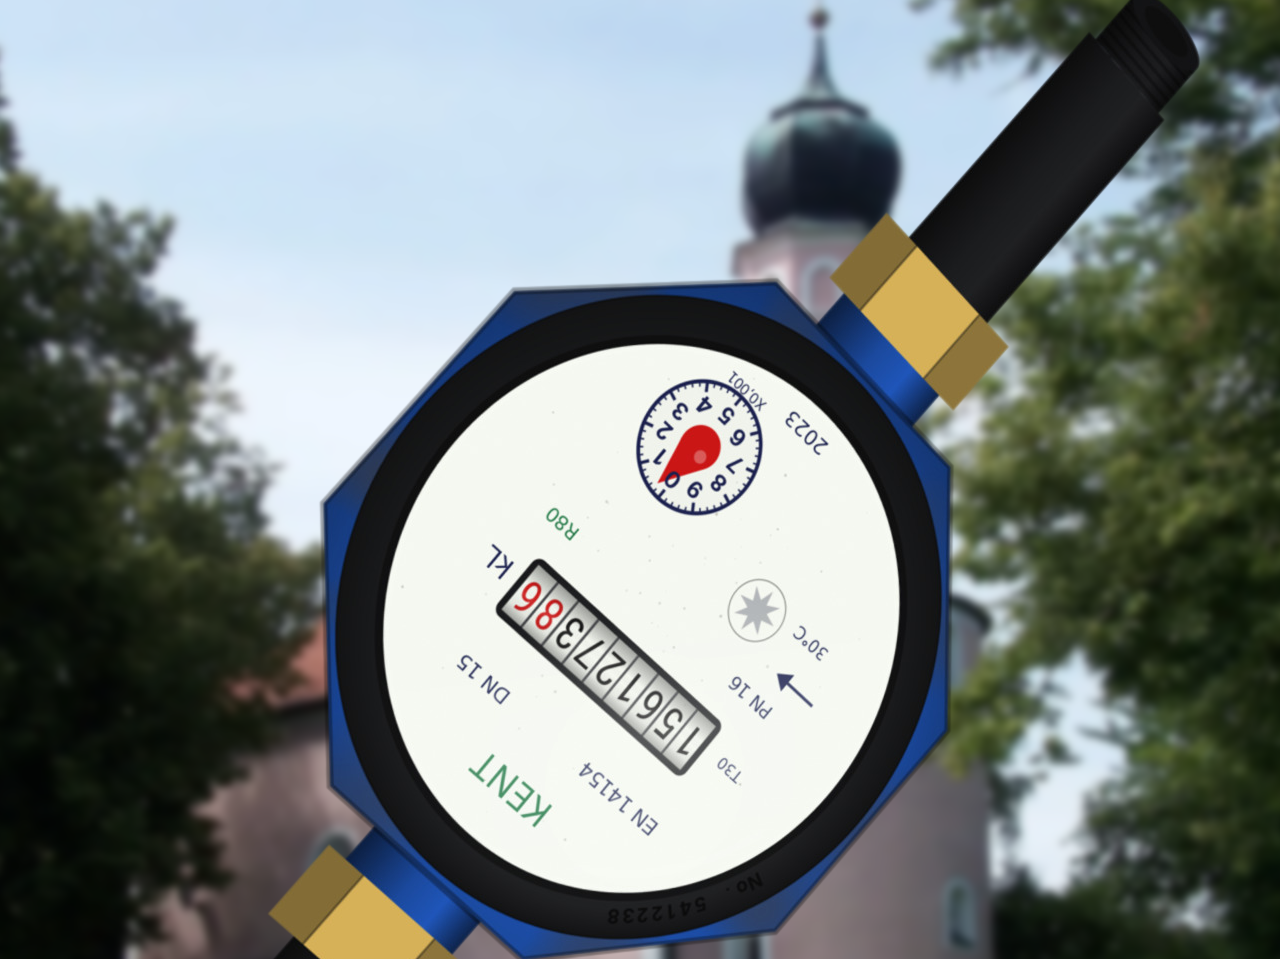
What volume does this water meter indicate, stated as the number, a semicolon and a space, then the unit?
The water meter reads 1561273.860; kL
